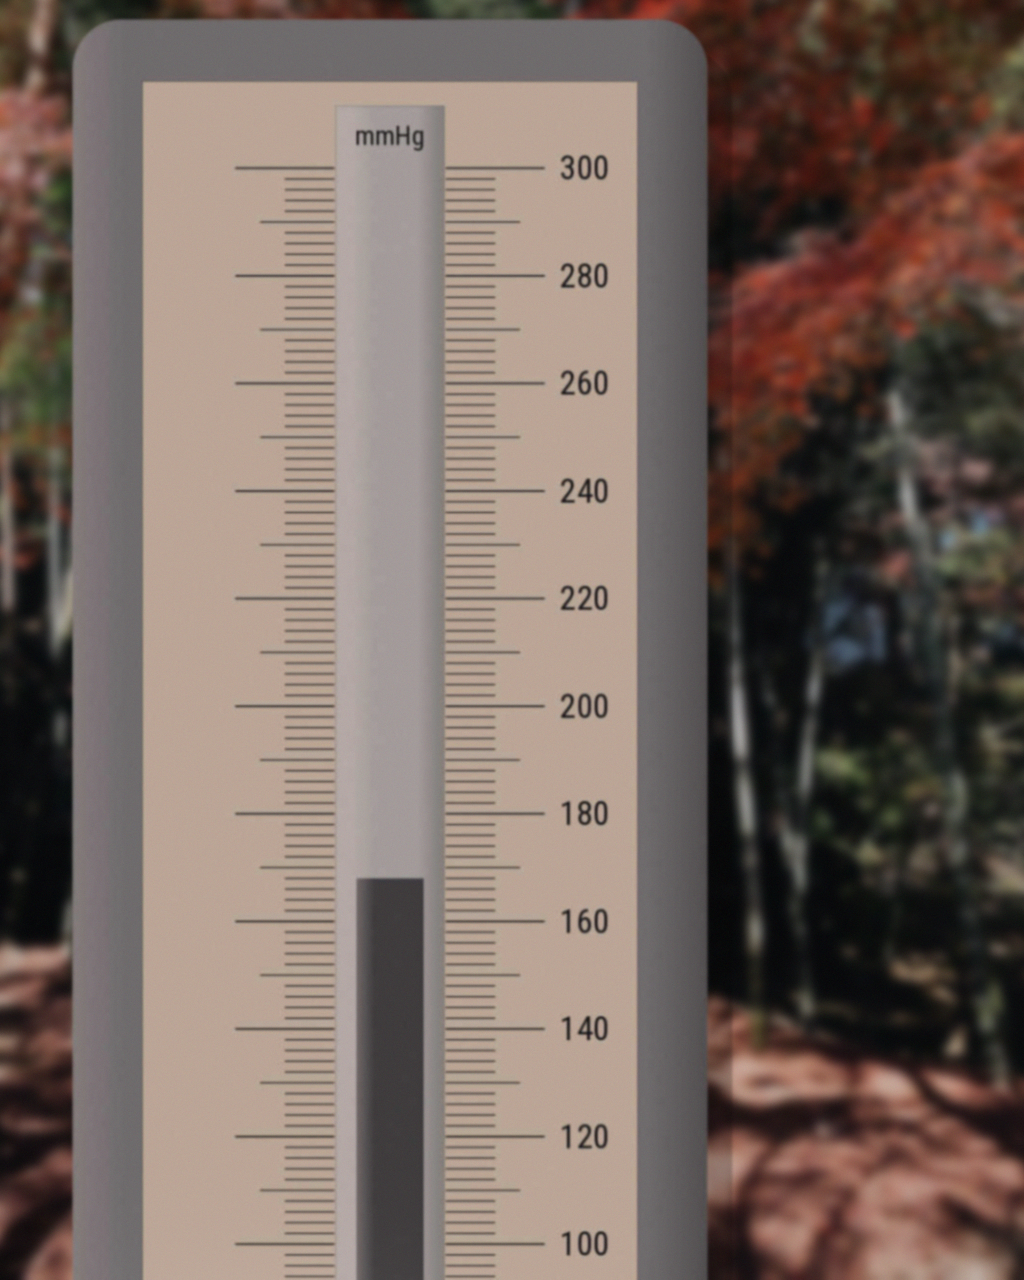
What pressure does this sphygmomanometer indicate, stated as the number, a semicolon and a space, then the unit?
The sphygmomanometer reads 168; mmHg
